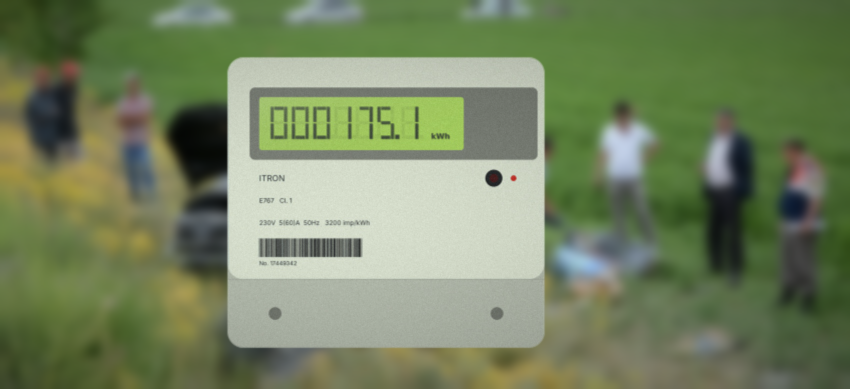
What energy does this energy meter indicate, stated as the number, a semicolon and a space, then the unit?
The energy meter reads 175.1; kWh
